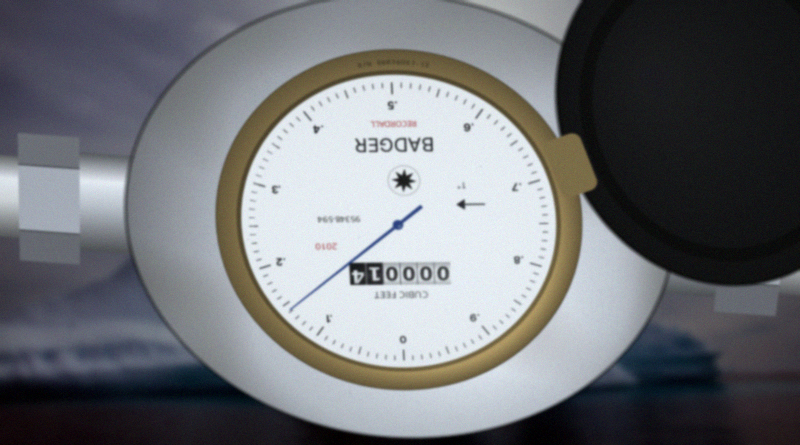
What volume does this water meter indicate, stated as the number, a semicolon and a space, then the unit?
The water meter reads 14.14; ft³
